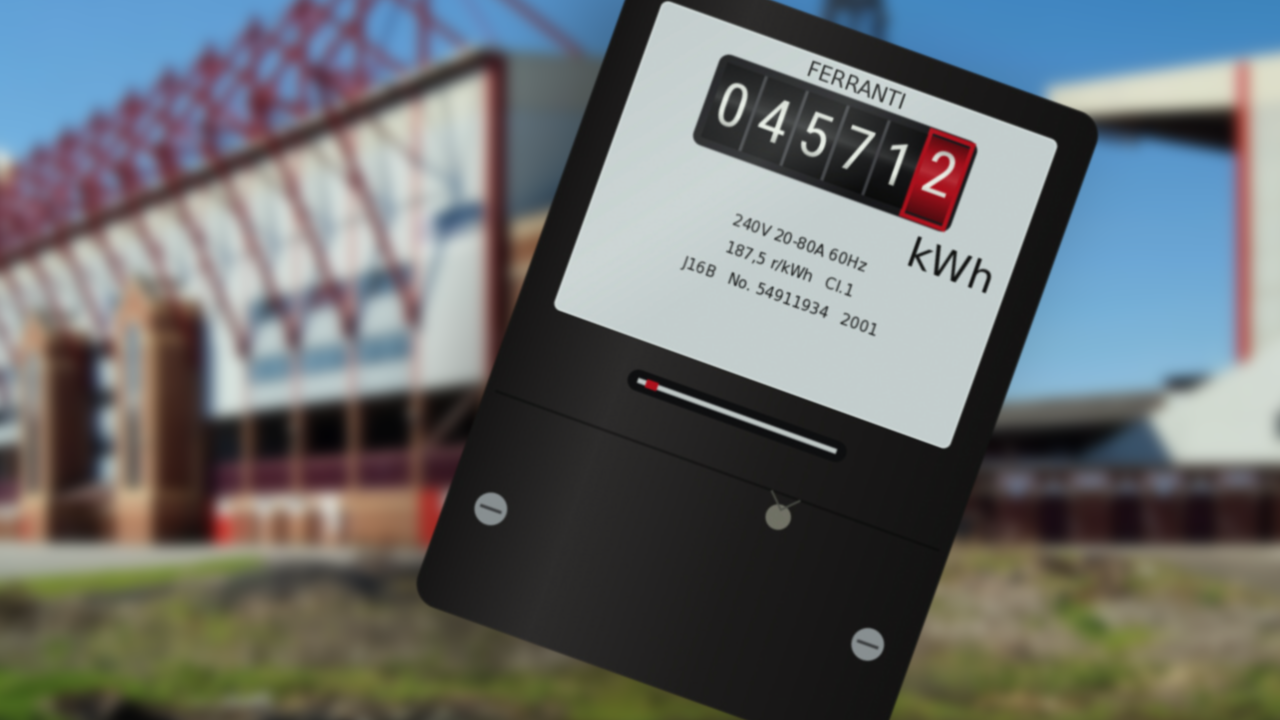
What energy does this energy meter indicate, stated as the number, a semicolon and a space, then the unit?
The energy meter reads 4571.2; kWh
